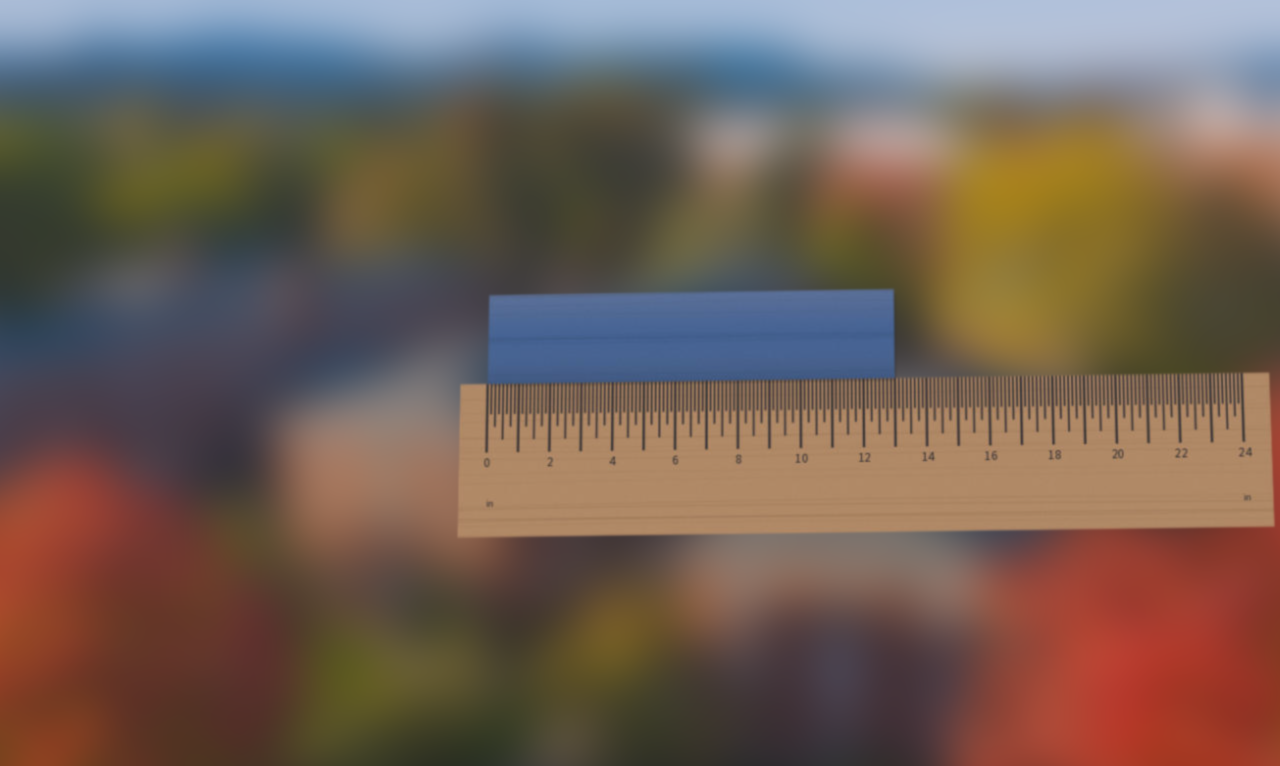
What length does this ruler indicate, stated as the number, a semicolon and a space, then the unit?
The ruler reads 13; in
